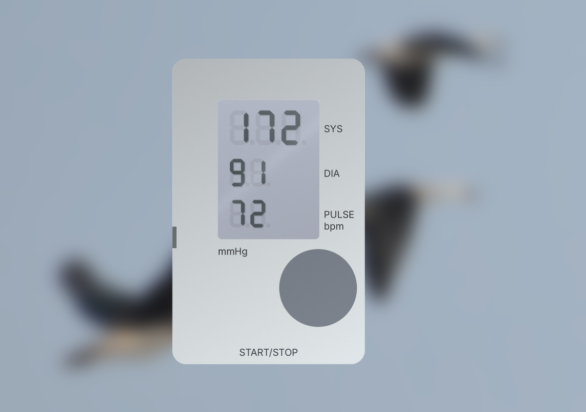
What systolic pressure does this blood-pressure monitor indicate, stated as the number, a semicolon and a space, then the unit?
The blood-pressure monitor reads 172; mmHg
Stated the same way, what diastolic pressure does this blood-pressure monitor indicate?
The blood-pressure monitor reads 91; mmHg
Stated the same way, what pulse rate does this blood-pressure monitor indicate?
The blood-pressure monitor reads 72; bpm
